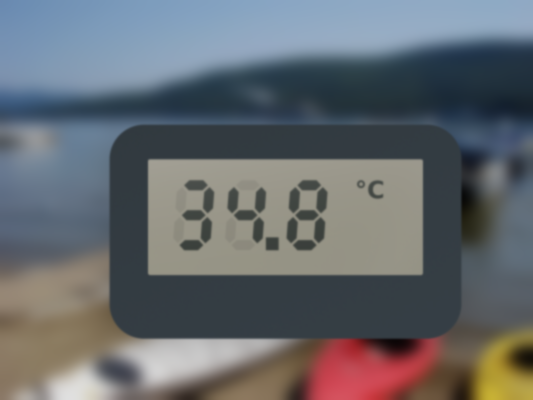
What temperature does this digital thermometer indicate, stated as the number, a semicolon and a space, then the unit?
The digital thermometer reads 34.8; °C
